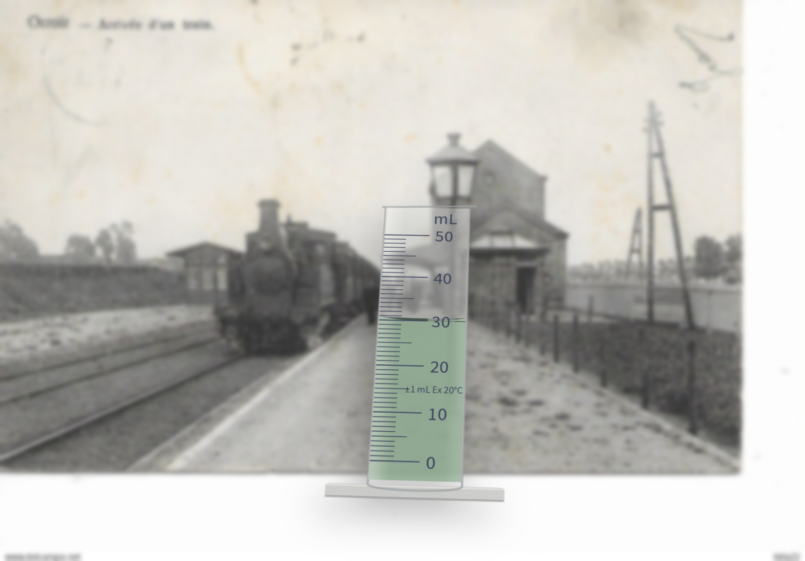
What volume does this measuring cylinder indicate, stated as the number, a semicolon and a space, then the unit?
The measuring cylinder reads 30; mL
